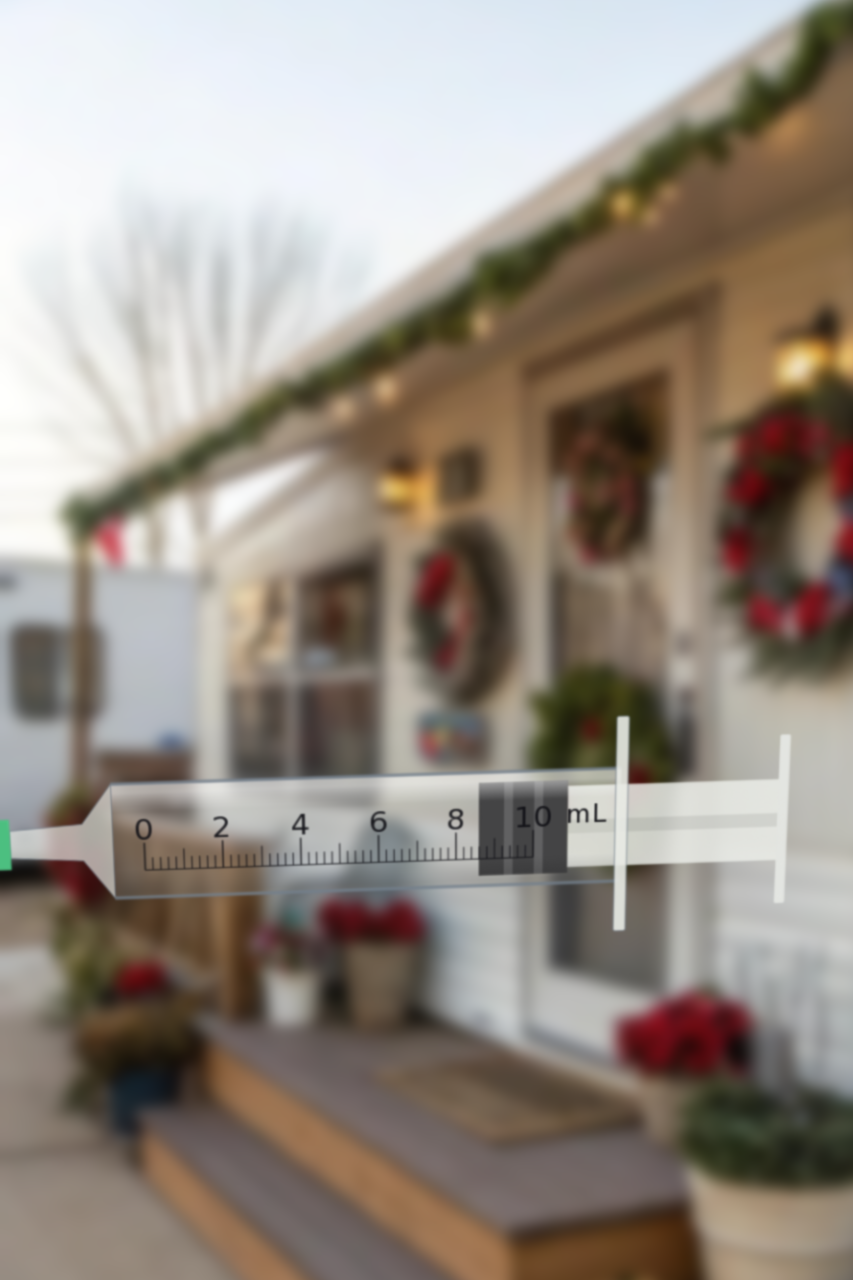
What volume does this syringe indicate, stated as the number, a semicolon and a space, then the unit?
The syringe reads 8.6; mL
